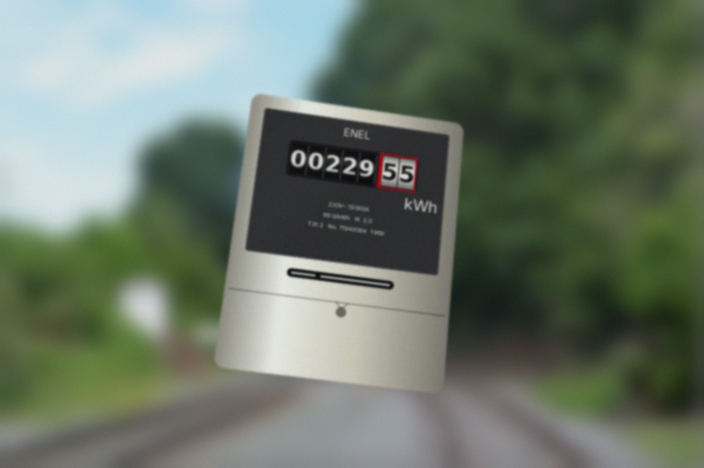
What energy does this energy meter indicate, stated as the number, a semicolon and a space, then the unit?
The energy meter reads 229.55; kWh
